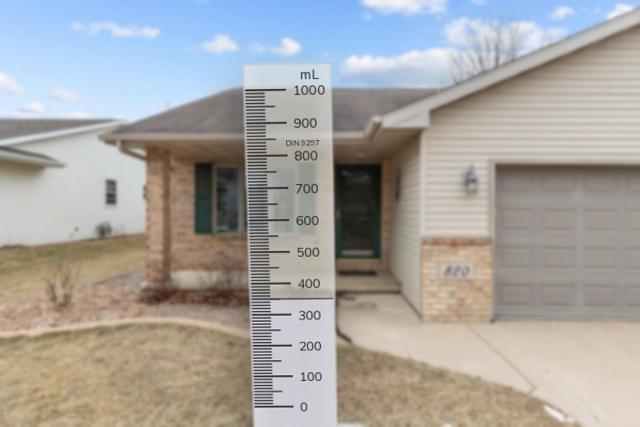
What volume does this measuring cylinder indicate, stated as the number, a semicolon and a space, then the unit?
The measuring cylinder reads 350; mL
